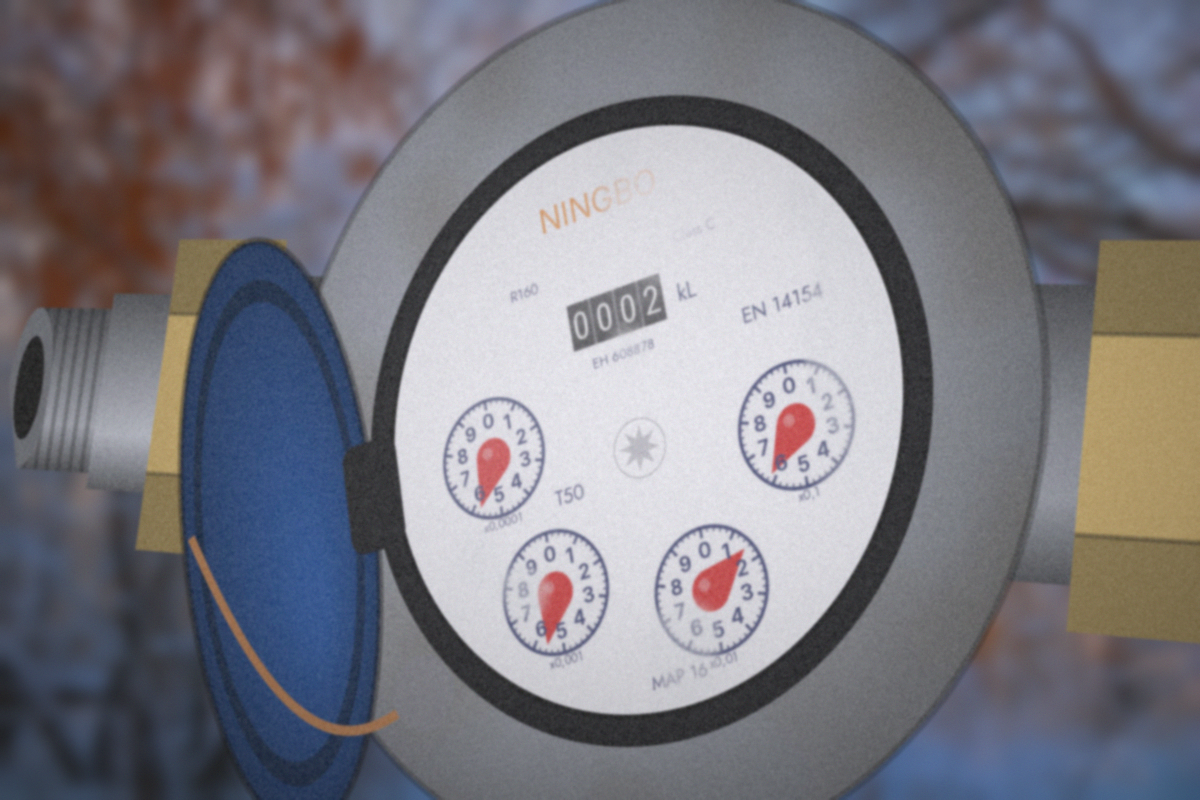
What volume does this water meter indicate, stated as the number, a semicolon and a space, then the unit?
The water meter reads 2.6155; kL
